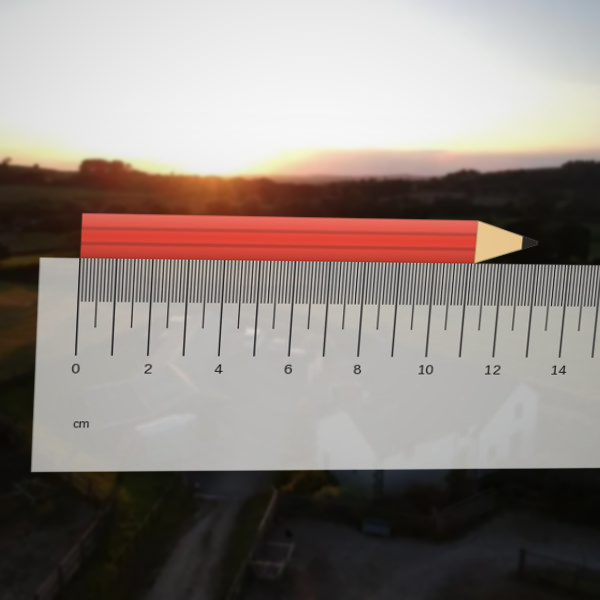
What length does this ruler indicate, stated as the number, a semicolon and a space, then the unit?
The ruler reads 13; cm
